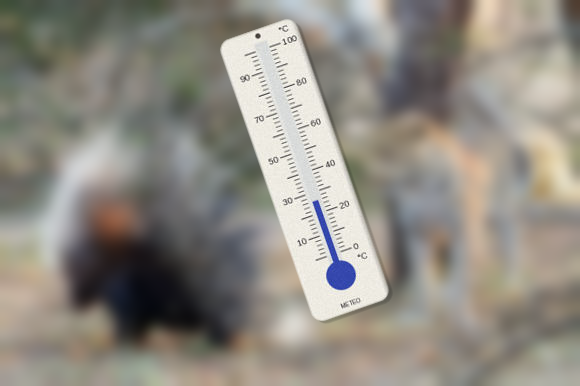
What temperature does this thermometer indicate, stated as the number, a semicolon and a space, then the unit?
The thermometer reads 26; °C
